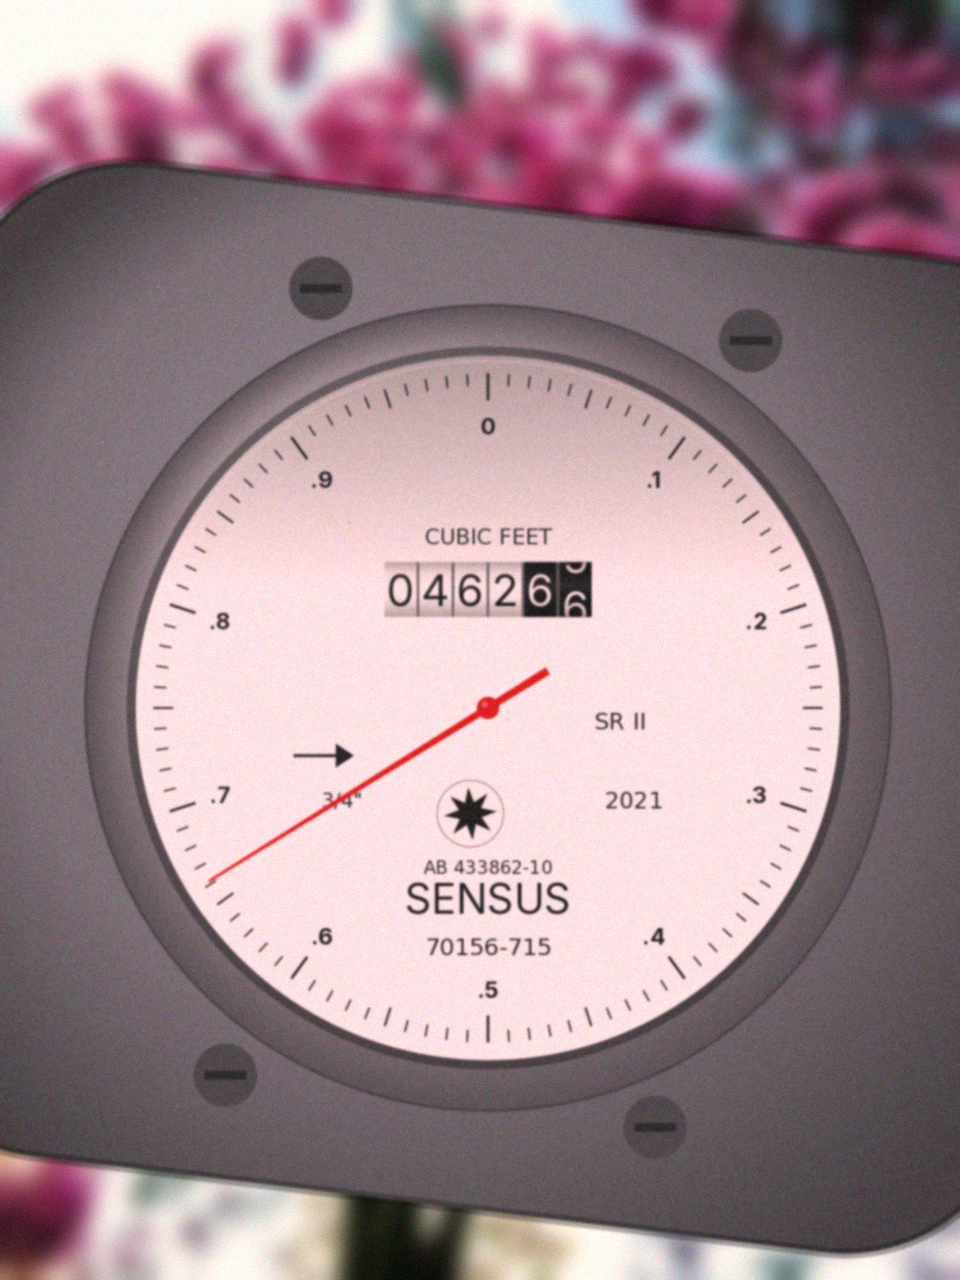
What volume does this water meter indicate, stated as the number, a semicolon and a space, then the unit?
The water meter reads 46265.66; ft³
